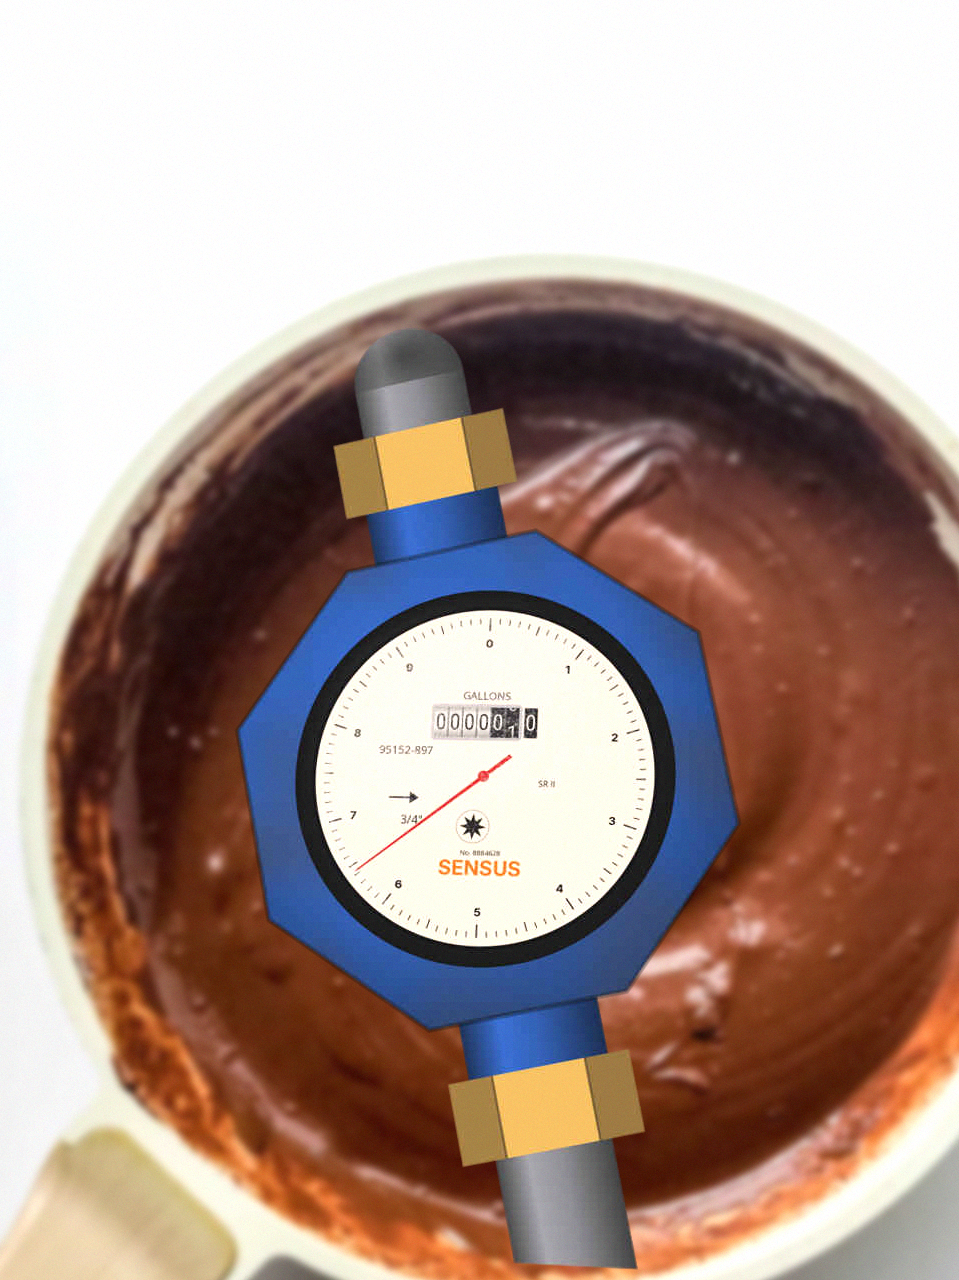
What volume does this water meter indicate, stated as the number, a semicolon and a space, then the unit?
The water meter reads 6.4; gal
